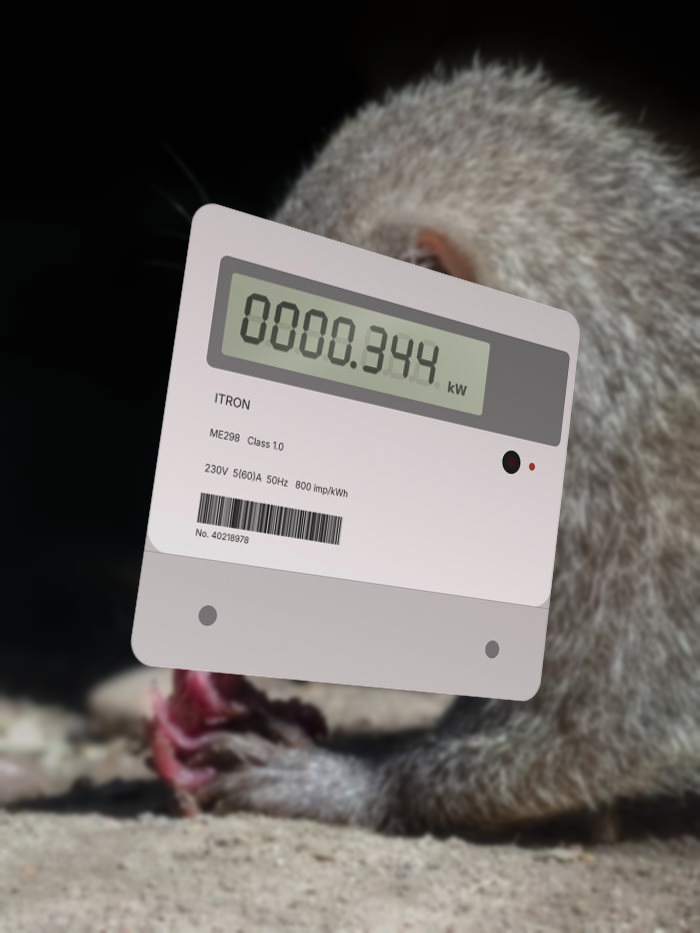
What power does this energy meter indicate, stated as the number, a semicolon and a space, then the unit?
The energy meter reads 0.344; kW
